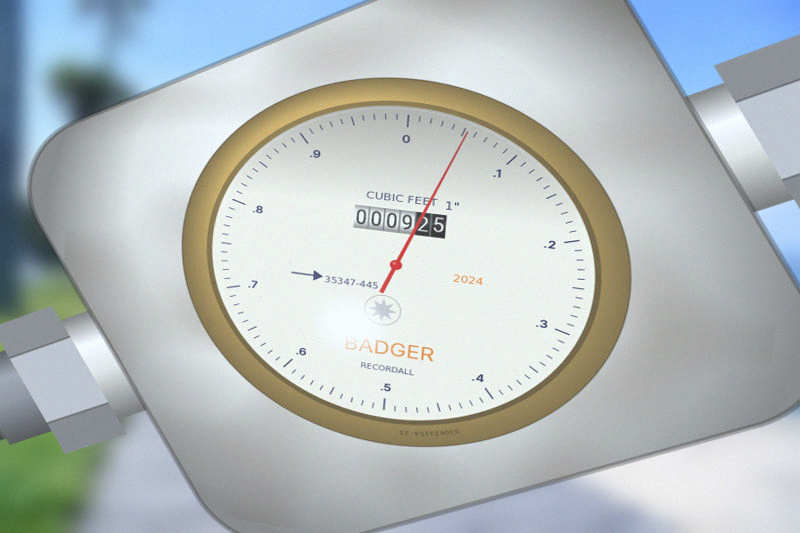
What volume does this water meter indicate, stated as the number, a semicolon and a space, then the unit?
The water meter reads 925.05; ft³
